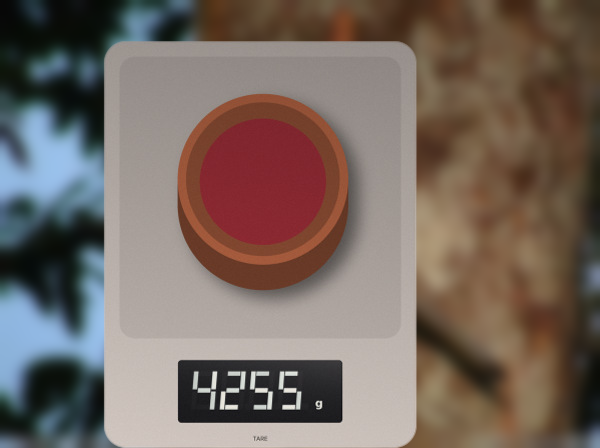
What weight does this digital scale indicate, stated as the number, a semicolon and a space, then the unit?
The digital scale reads 4255; g
